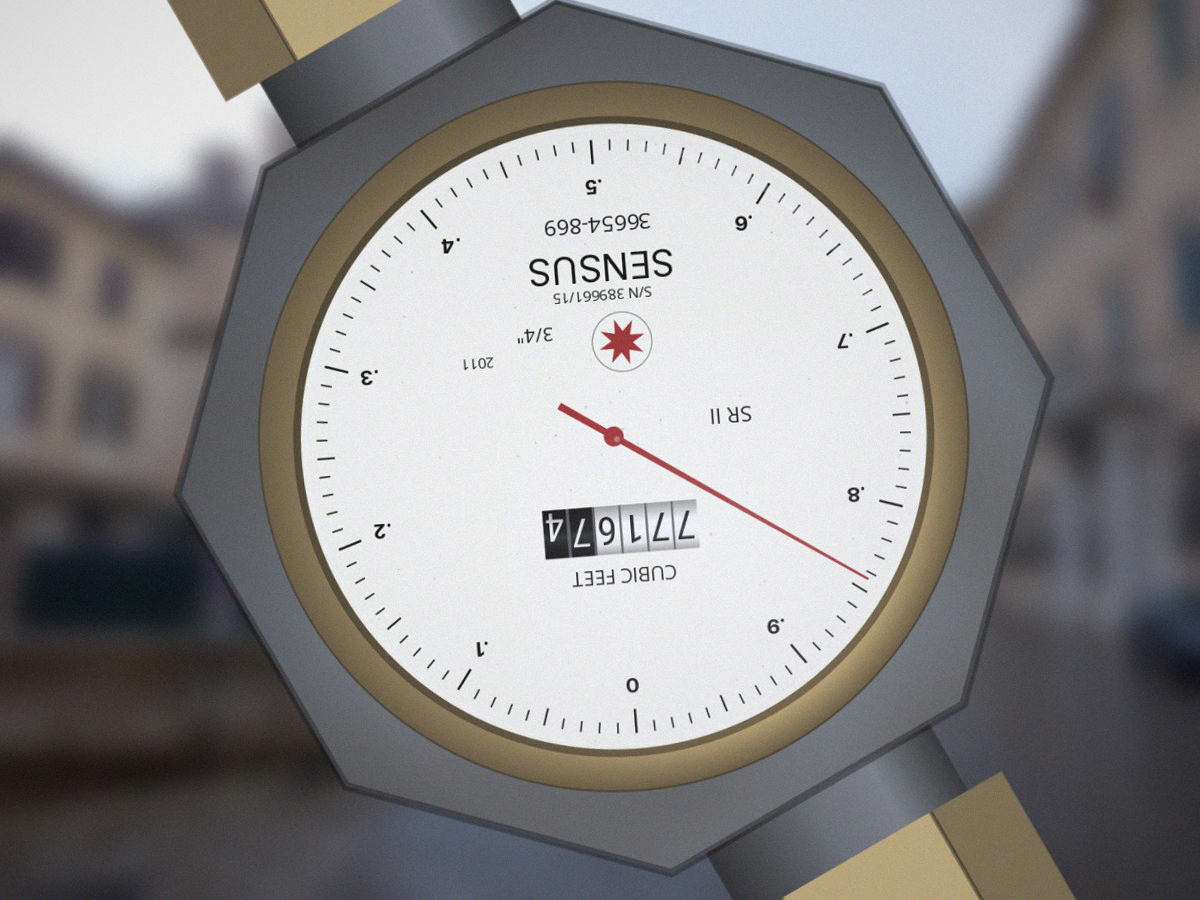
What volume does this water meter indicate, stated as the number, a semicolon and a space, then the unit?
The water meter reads 771673.84; ft³
